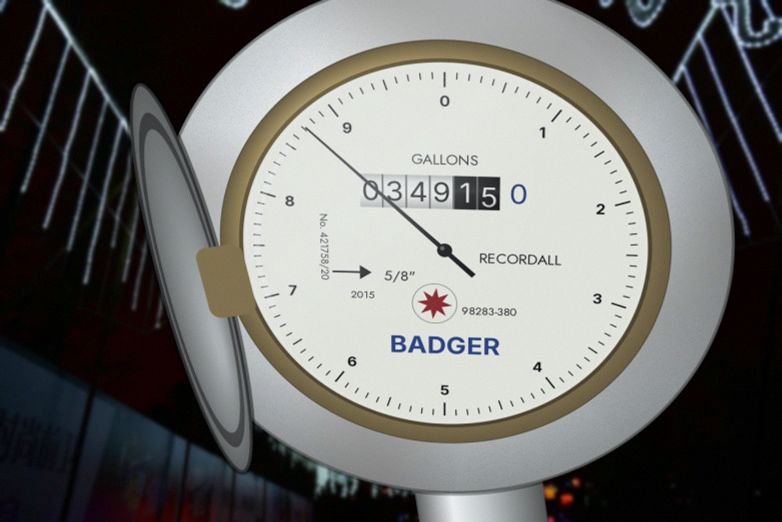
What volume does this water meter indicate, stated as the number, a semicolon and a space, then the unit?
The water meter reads 349148.7; gal
